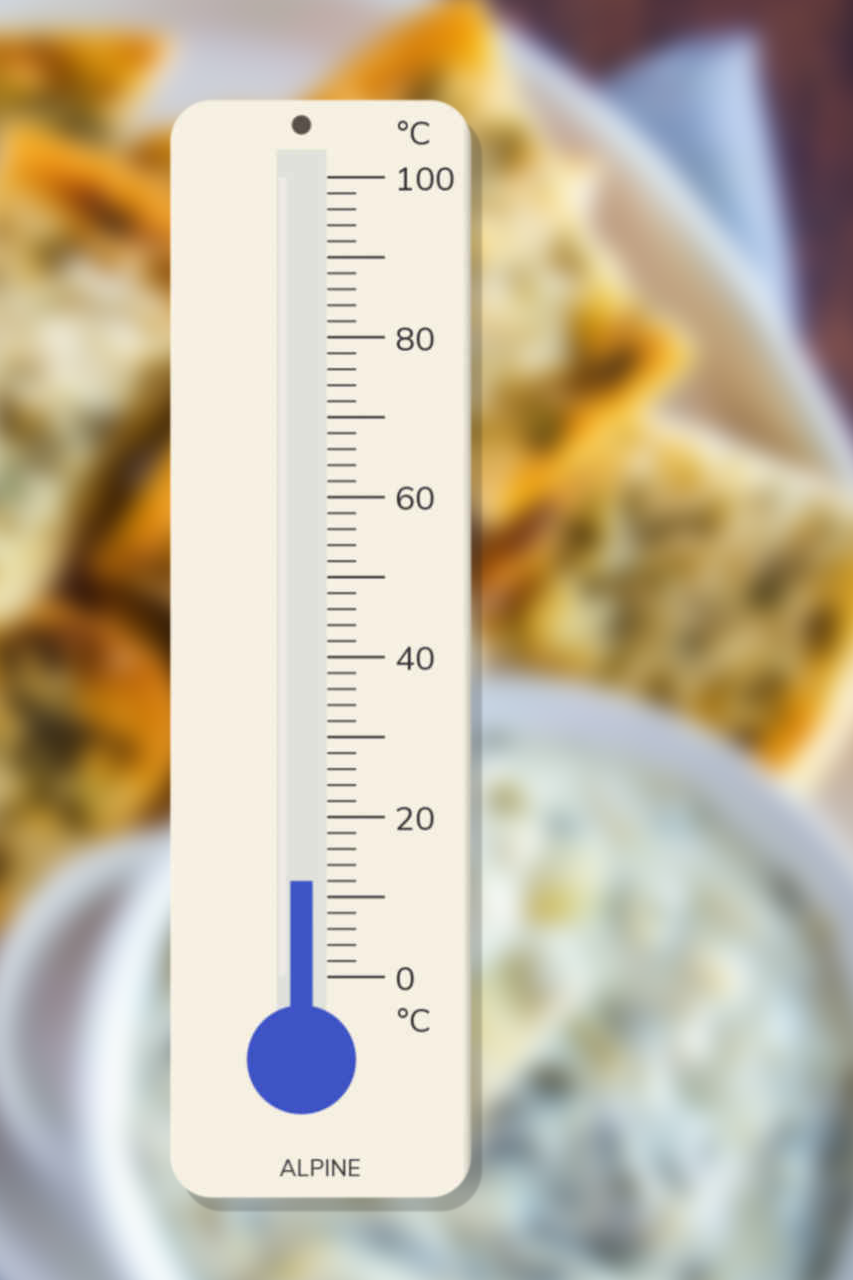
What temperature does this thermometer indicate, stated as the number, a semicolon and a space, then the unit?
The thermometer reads 12; °C
